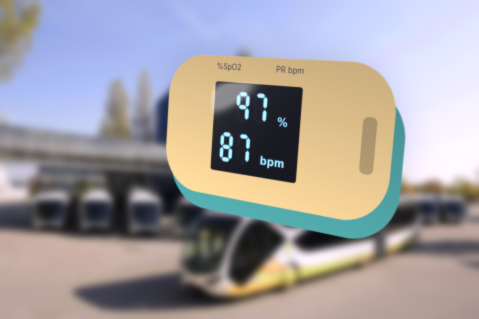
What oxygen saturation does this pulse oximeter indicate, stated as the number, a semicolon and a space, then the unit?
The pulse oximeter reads 97; %
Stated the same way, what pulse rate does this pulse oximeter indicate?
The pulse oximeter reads 87; bpm
